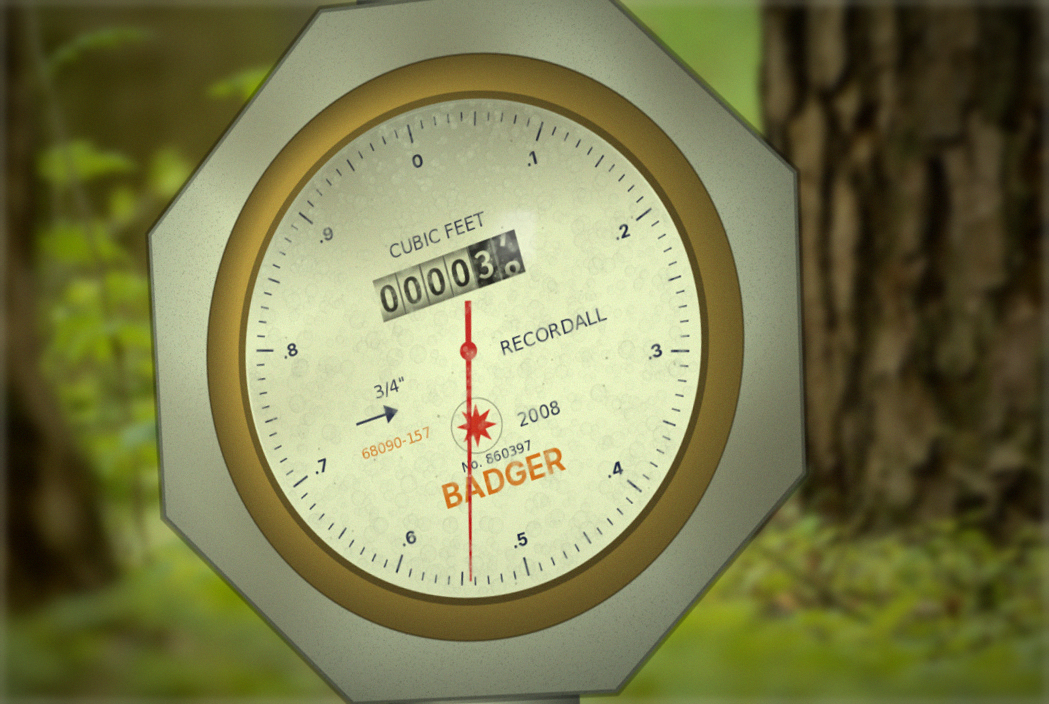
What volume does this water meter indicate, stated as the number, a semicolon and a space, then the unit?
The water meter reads 37.54; ft³
